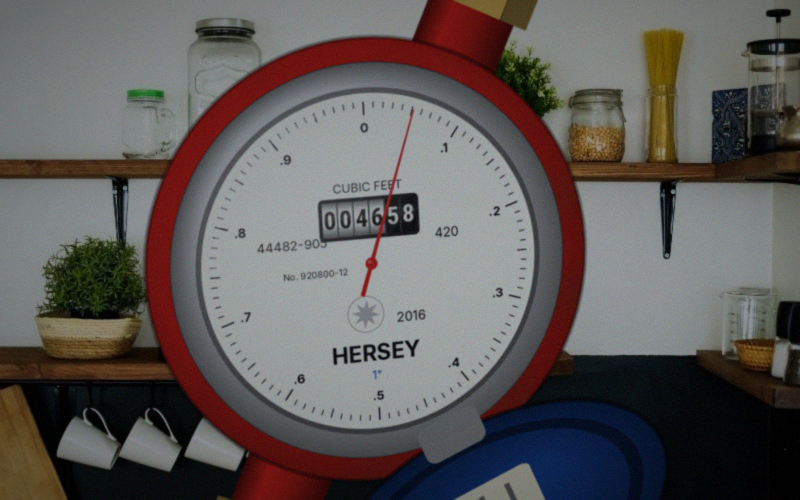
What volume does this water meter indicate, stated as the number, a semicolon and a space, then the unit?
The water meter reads 4658.05; ft³
